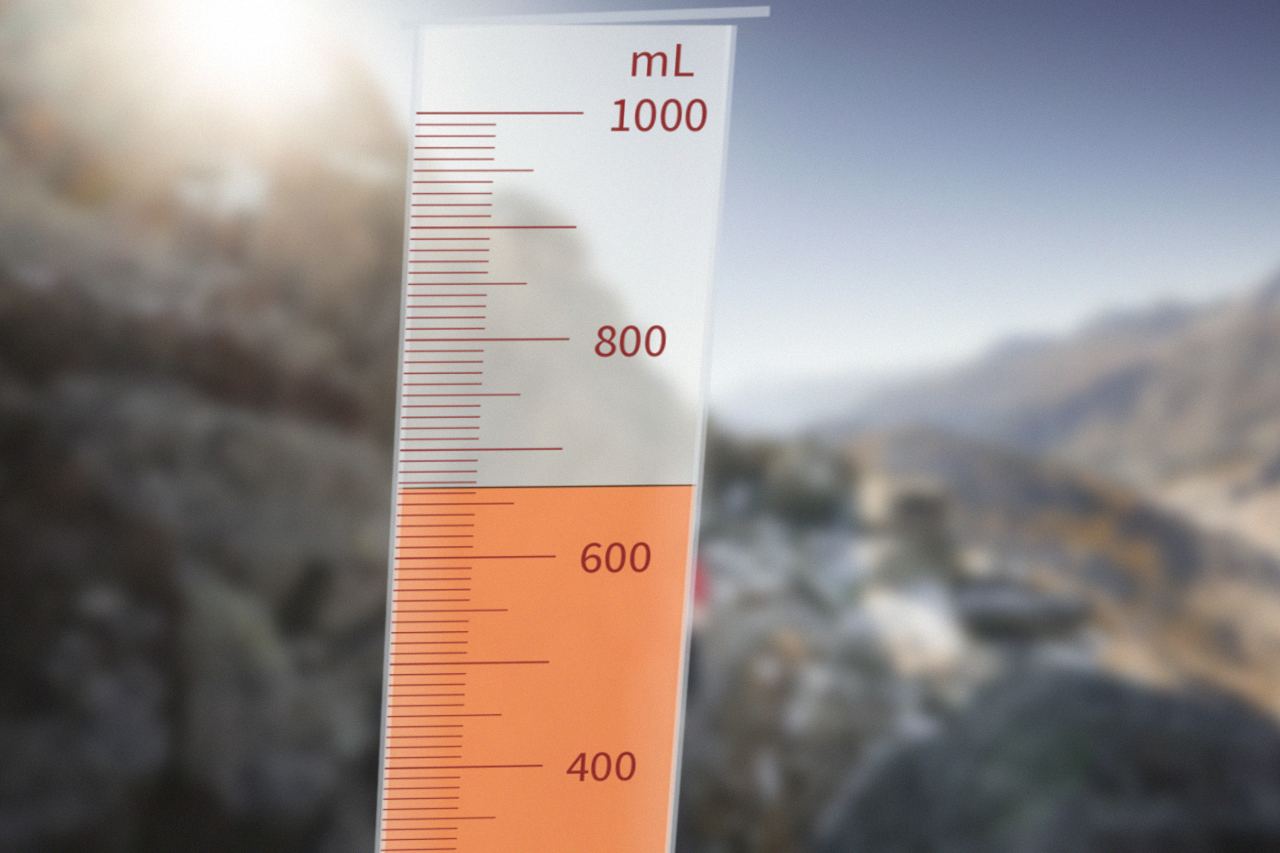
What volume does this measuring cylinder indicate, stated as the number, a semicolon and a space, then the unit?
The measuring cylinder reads 665; mL
